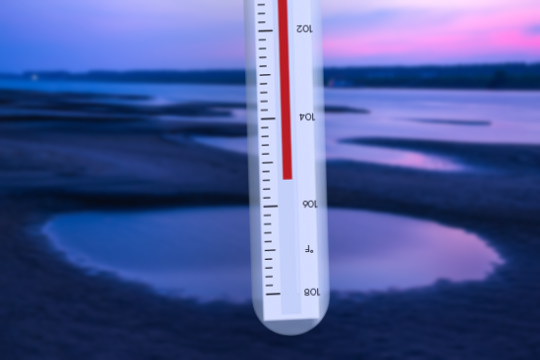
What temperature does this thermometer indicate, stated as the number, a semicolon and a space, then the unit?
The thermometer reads 105.4; °F
